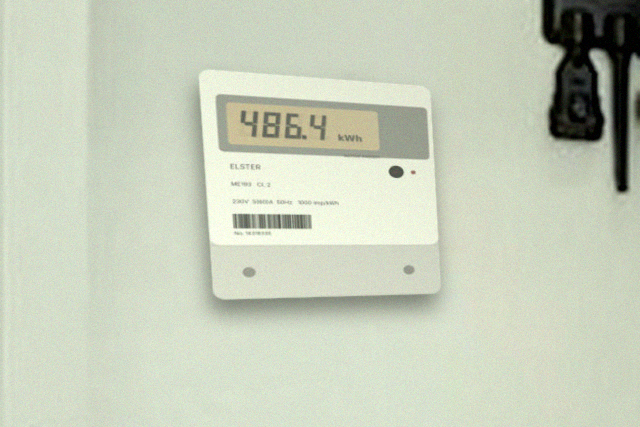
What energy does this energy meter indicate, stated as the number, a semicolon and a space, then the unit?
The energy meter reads 486.4; kWh
